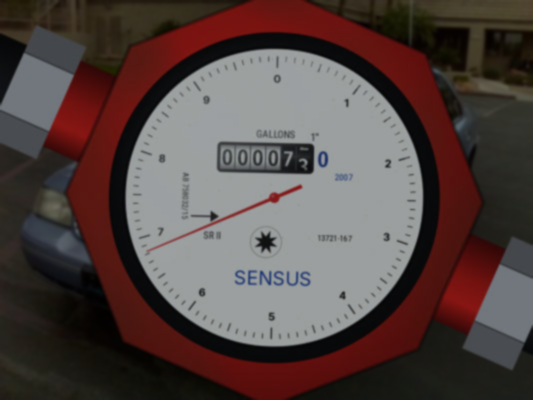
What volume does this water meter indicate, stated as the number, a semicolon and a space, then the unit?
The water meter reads 726.8; gal
